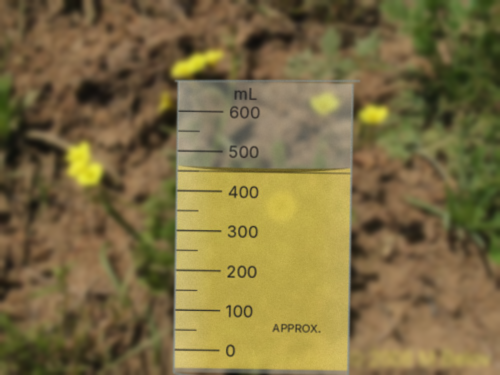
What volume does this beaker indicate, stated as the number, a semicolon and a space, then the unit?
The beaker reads 450; mL
